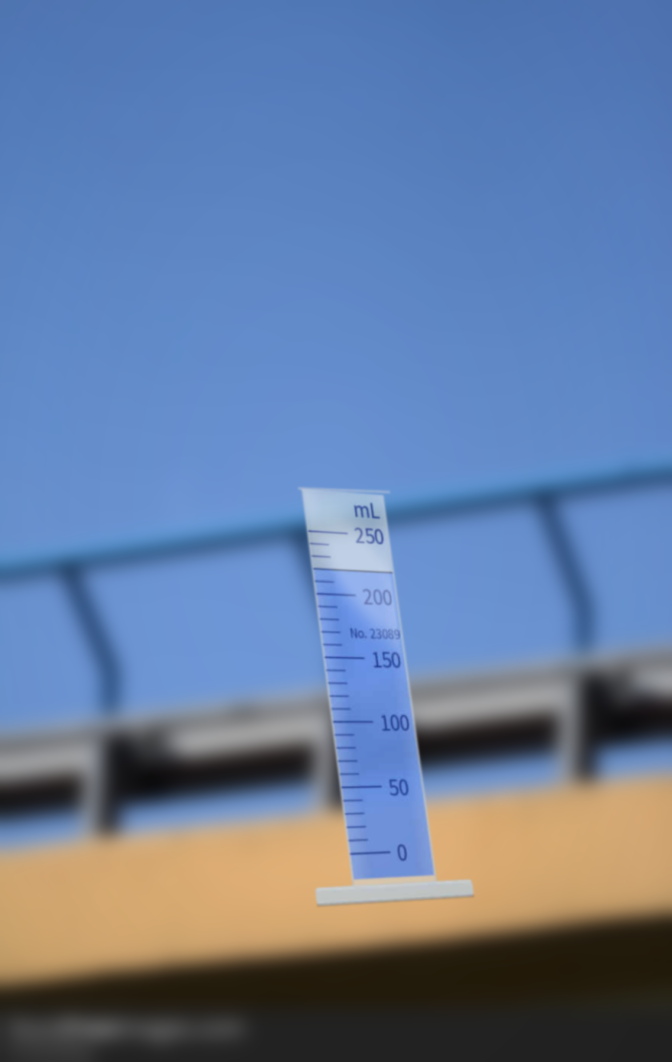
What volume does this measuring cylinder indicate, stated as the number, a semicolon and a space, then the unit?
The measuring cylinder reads 220; mL
